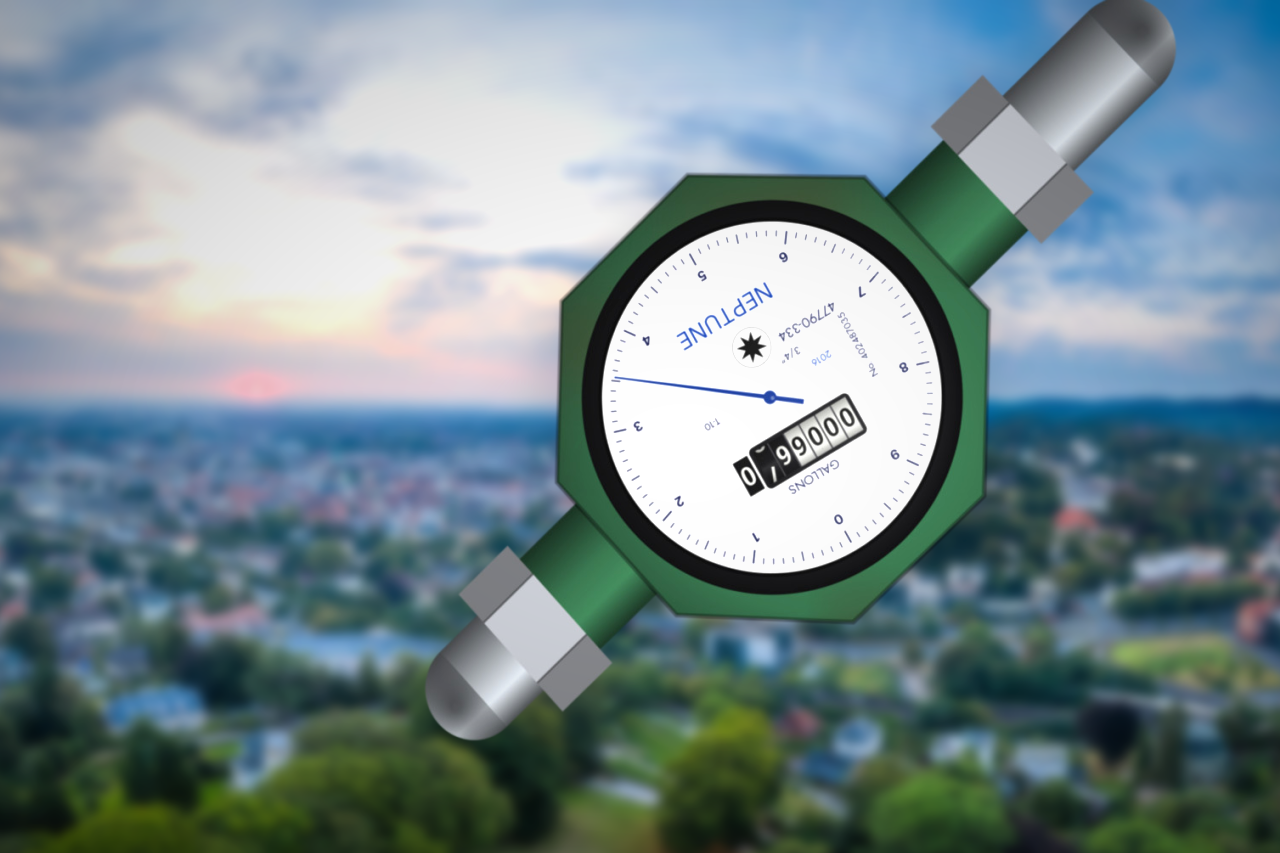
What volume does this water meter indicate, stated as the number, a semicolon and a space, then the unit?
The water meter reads 6673.5; gal
